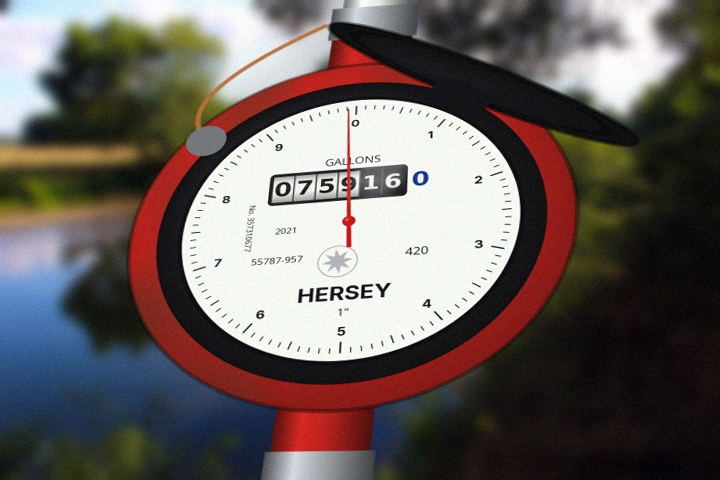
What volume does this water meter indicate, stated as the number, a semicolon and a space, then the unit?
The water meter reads 759159.9; gal
